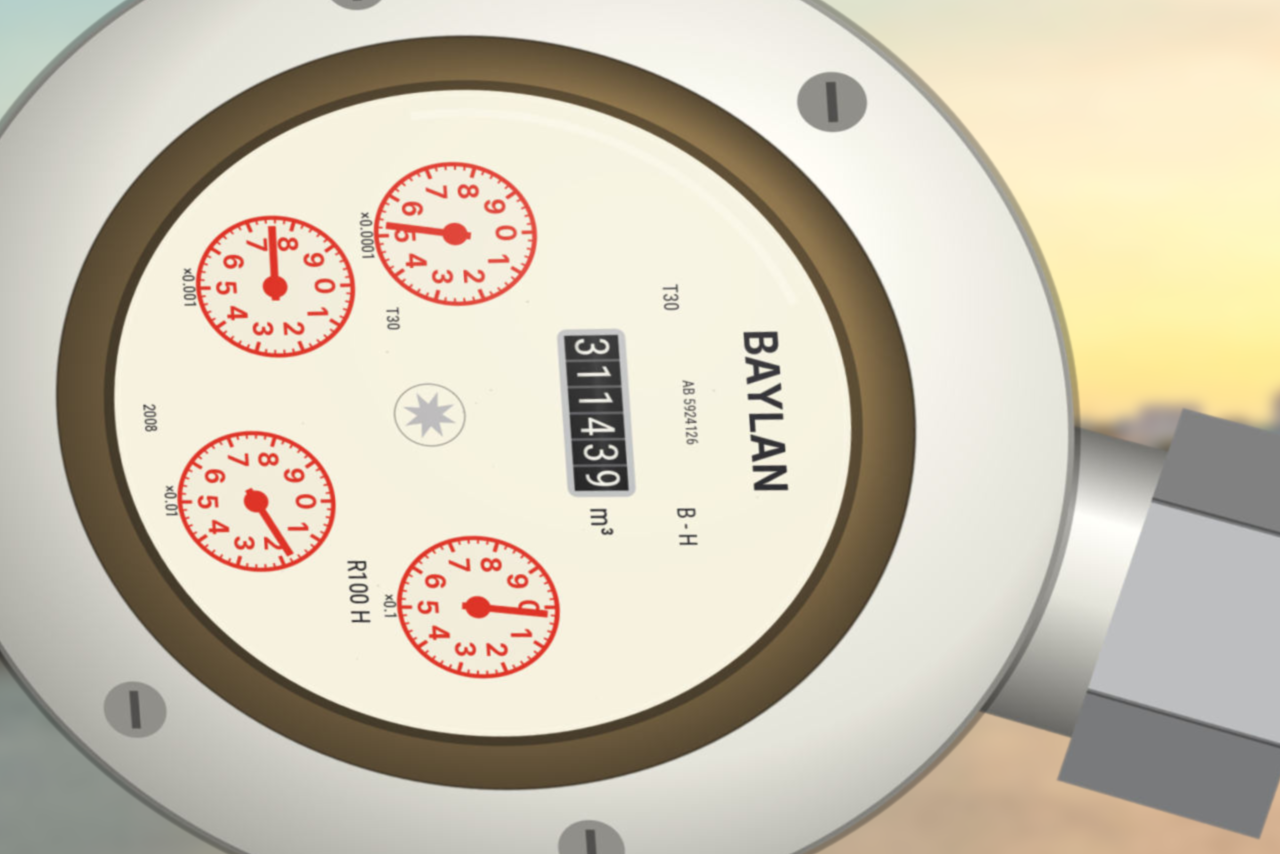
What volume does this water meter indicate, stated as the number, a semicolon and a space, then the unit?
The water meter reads 311439.0175; m³
